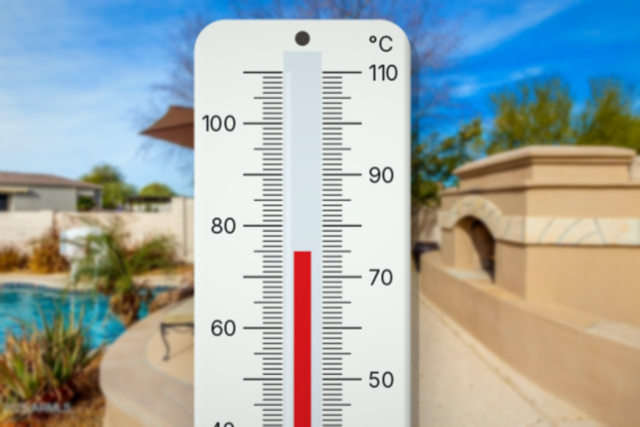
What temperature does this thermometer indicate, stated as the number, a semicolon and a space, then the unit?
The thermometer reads 75; °C
